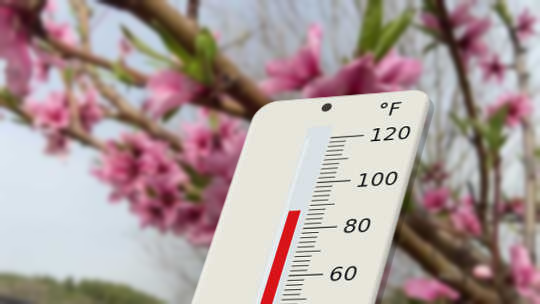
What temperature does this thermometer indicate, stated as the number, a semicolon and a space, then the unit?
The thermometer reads 88; °F
